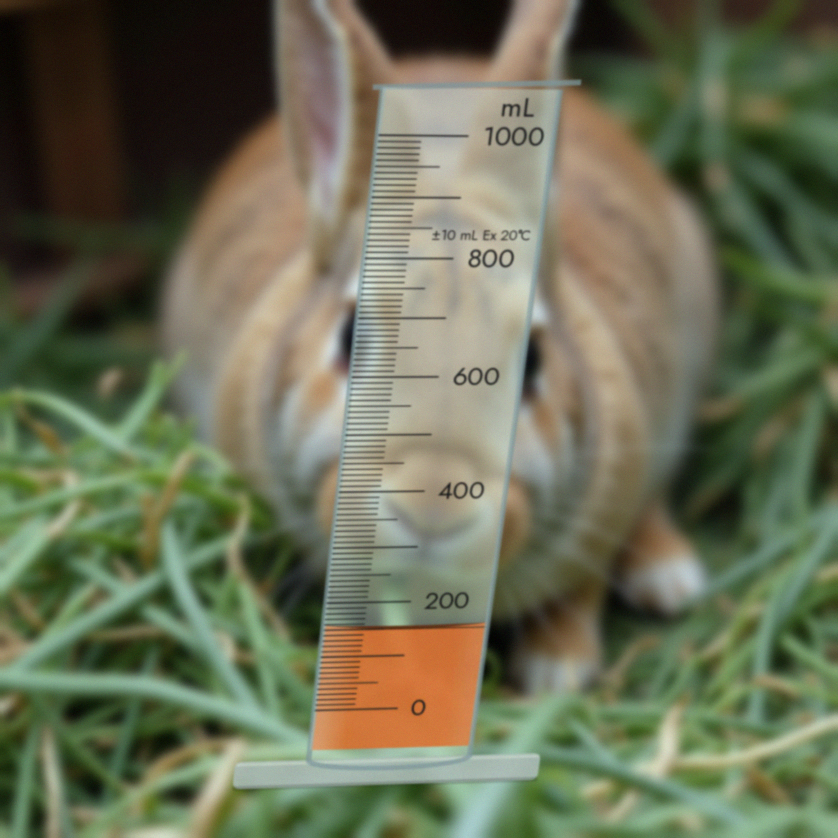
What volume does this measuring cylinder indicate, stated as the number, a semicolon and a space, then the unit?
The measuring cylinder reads 150; mL
